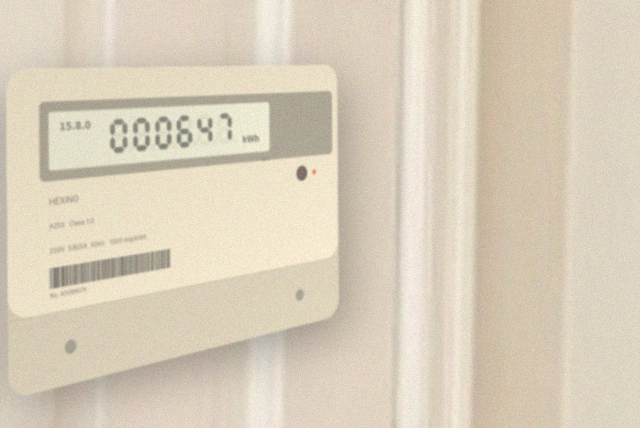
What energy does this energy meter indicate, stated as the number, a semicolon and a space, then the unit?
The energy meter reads 647; kWh
